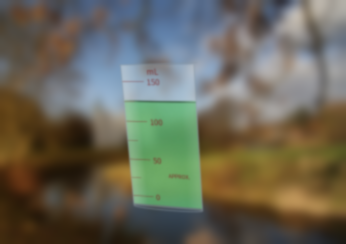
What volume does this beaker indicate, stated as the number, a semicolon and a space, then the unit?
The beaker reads 125; mL
